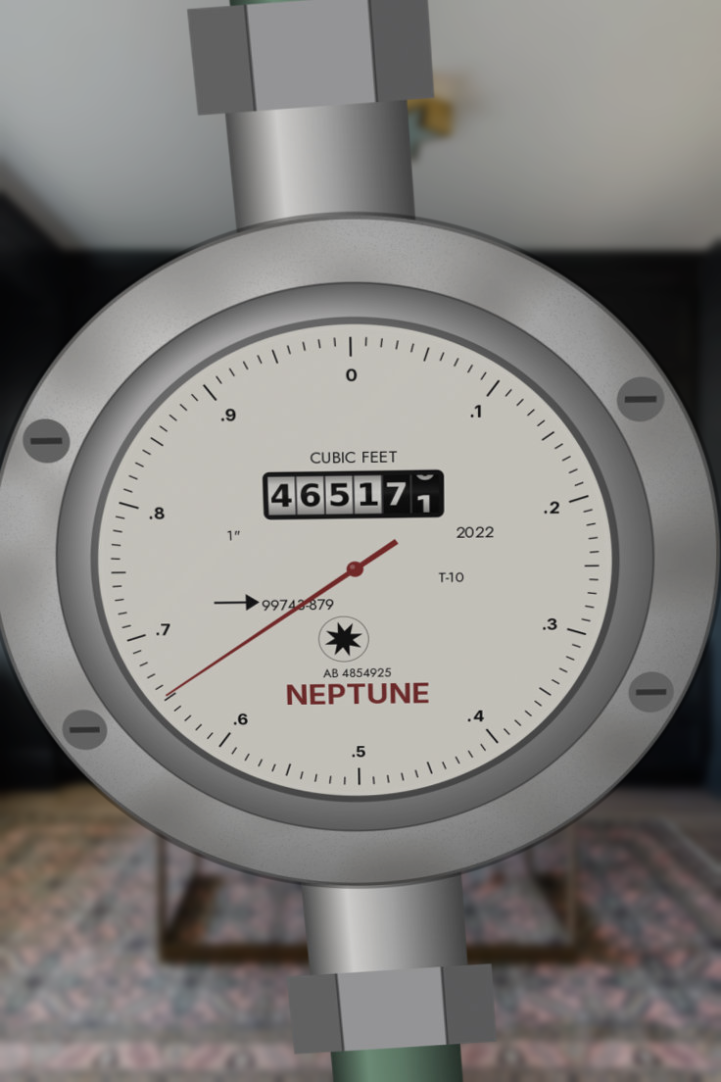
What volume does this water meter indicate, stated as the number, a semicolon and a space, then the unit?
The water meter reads 465170.65; ft³
